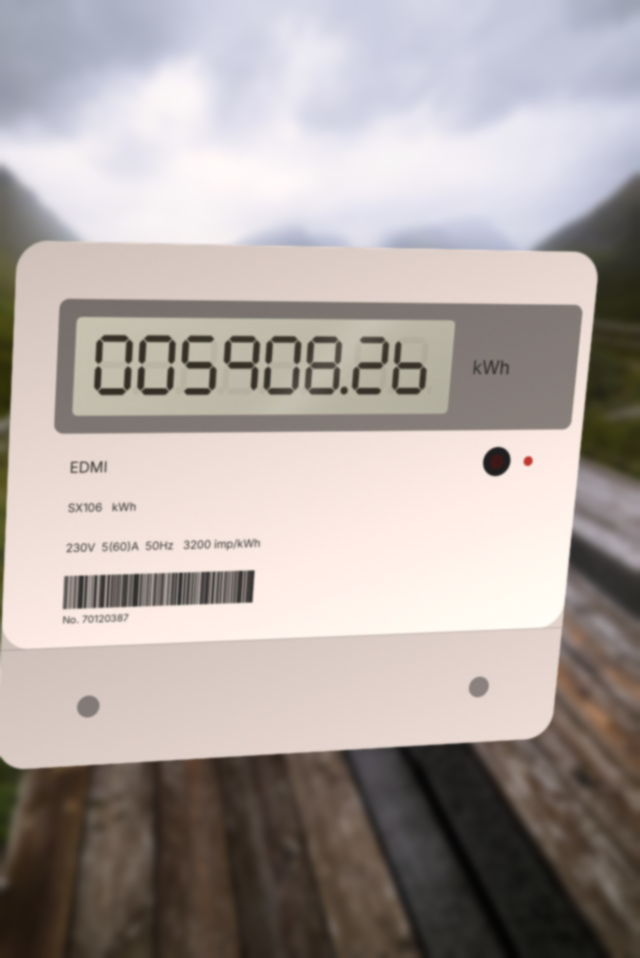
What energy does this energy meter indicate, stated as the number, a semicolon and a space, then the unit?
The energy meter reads 5908.26; kWh
